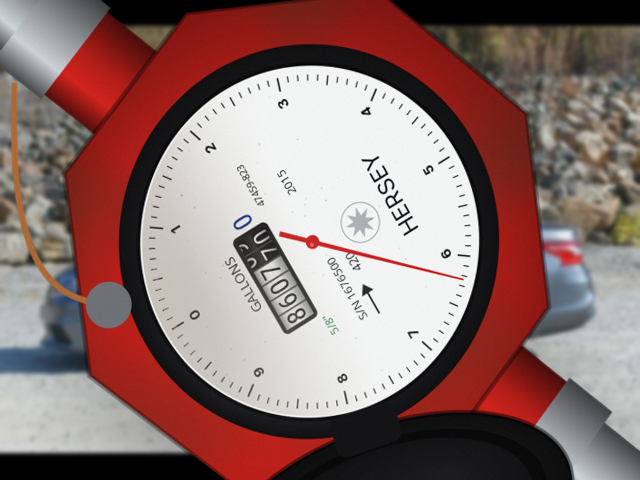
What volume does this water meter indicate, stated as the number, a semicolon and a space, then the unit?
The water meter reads 8607696.2; gal
